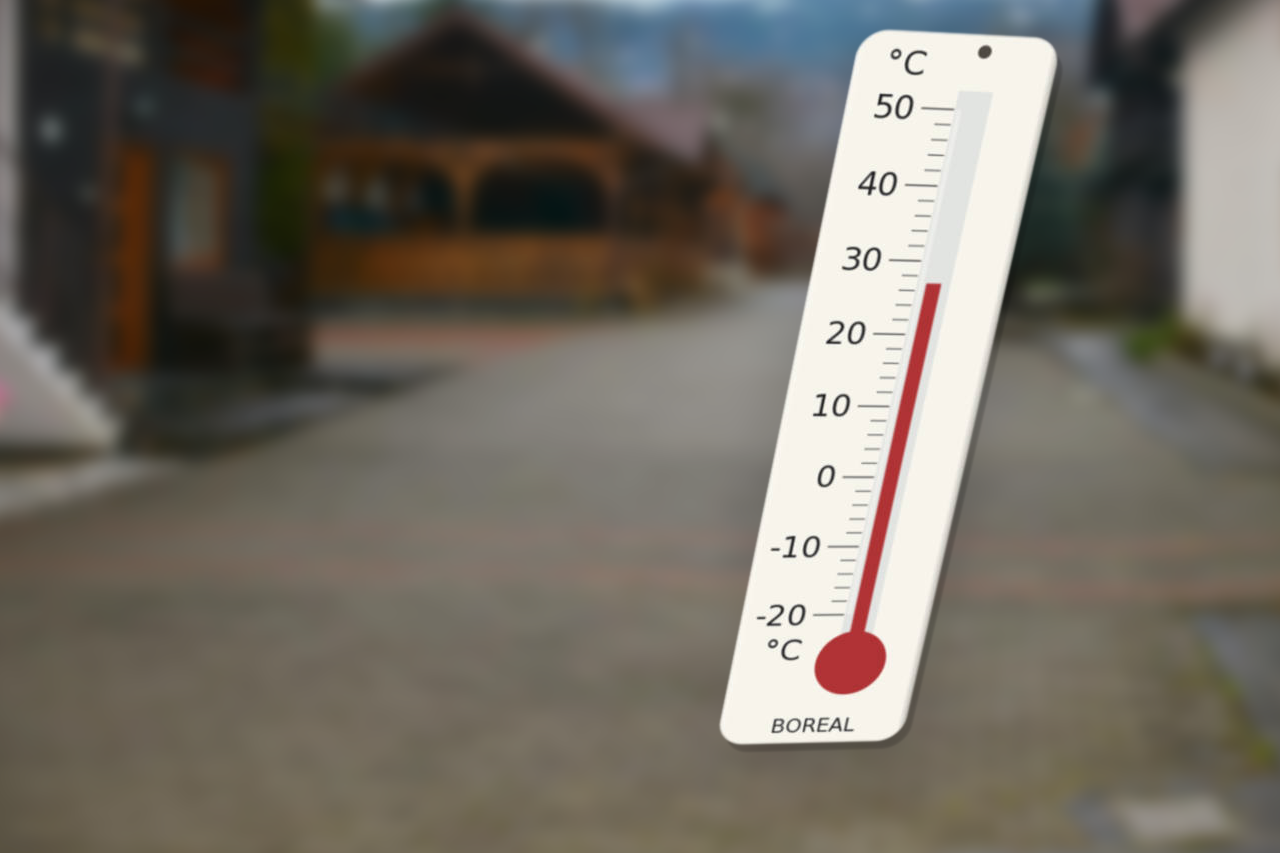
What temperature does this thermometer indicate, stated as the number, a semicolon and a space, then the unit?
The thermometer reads 27; °C
